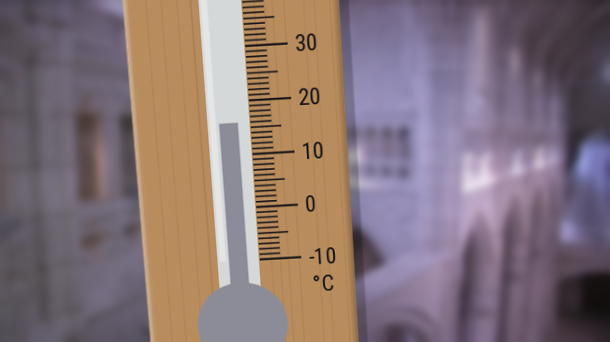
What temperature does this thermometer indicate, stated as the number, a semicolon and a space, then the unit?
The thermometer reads 16; °C
